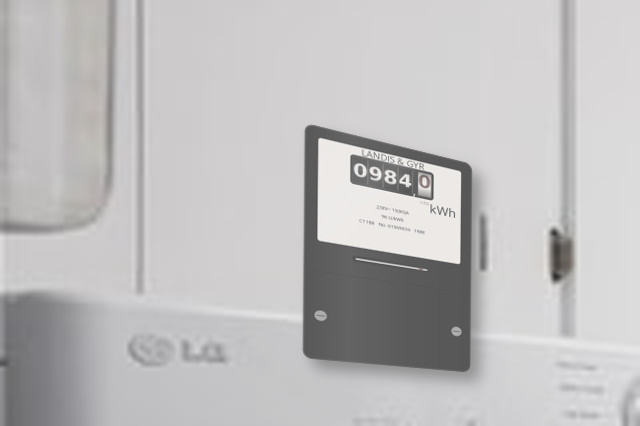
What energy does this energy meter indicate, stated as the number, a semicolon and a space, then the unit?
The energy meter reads 984.0; kWh
